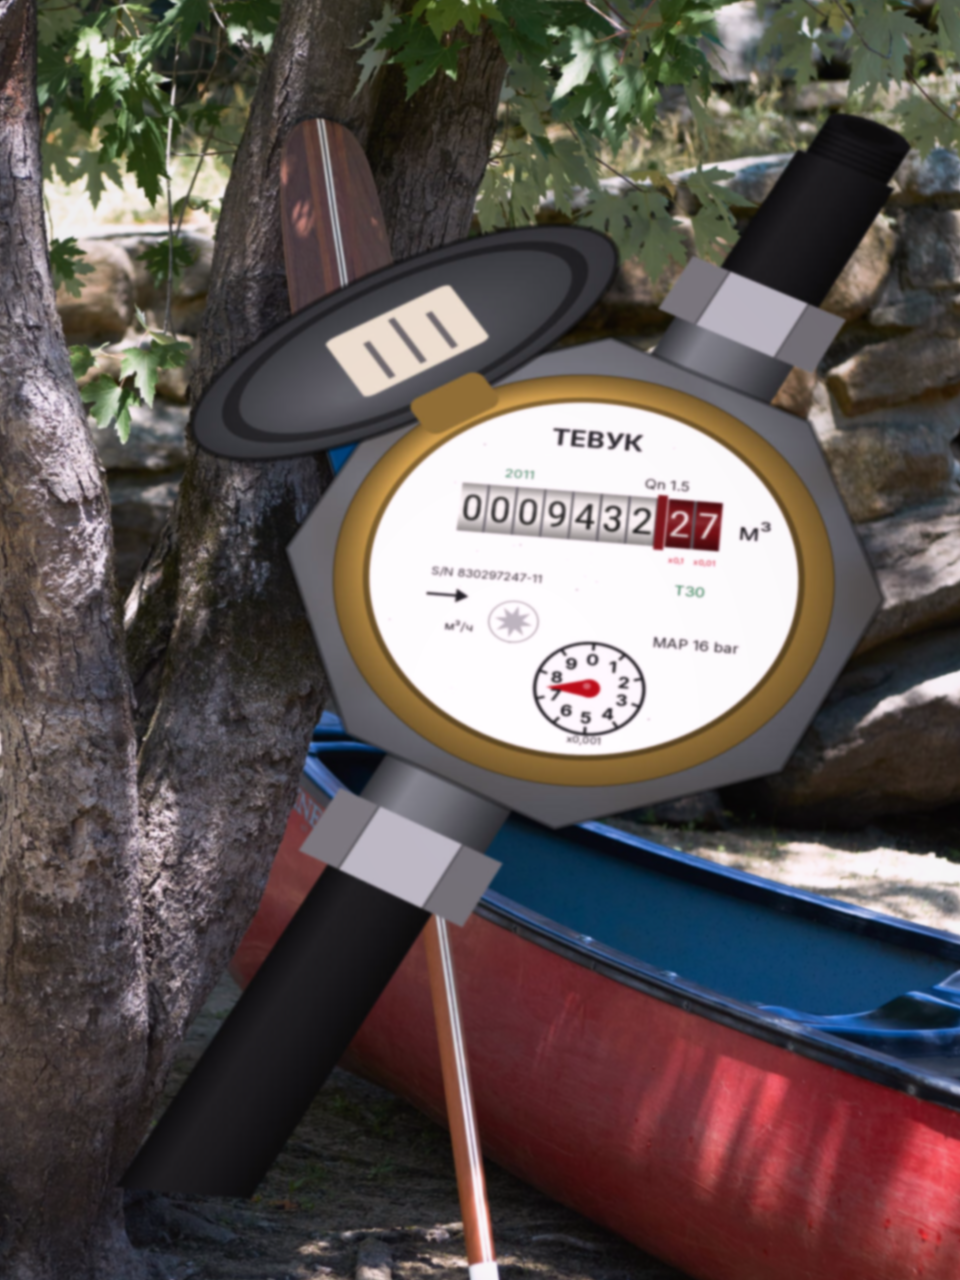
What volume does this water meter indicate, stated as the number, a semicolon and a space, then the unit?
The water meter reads 9432.277; m³
